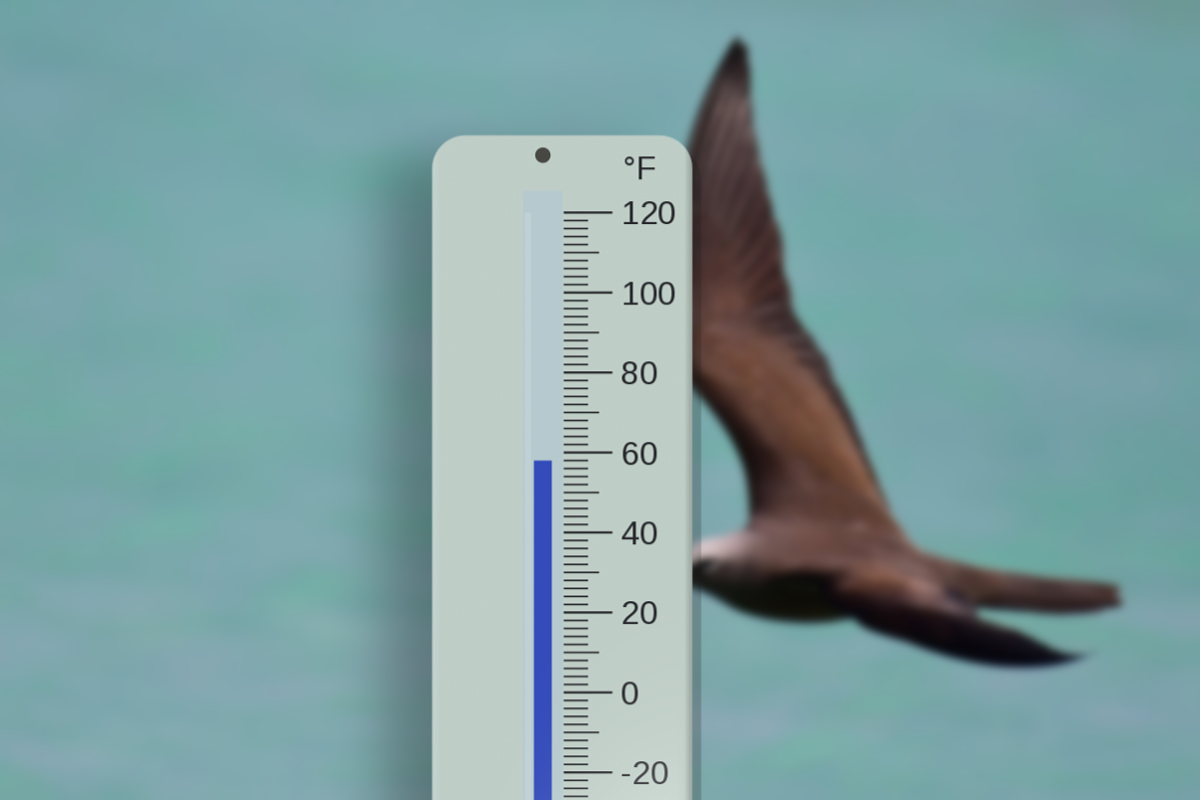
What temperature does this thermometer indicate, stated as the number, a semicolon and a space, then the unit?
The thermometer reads 58; °F
